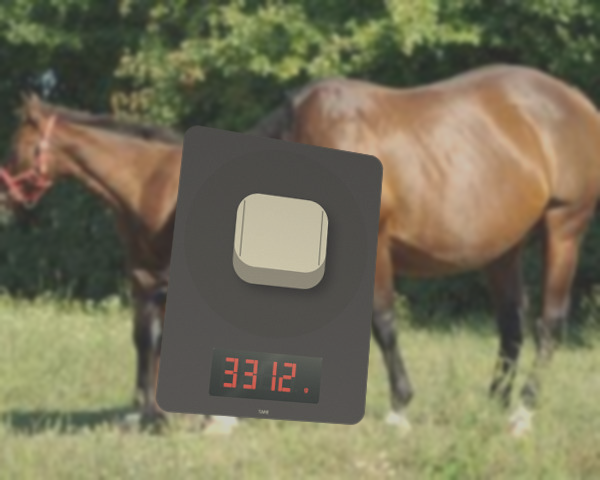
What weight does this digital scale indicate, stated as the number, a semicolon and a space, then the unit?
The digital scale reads 3312; g
